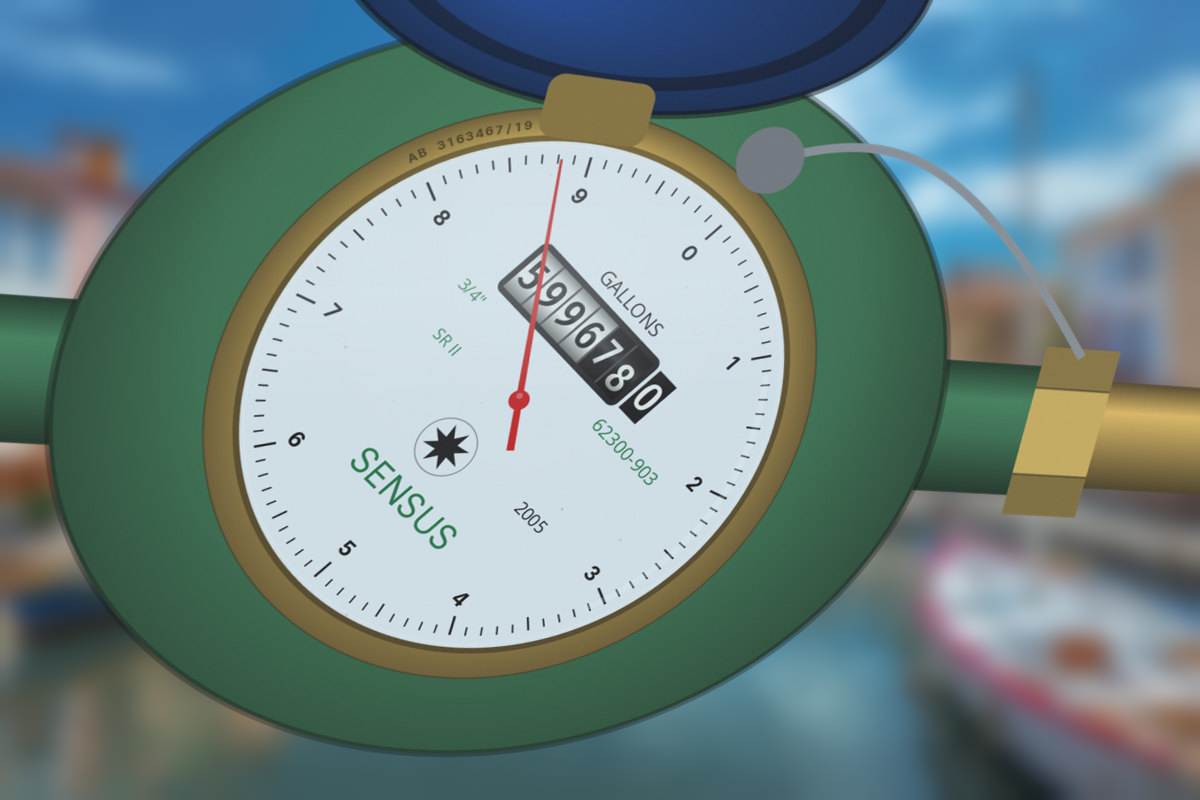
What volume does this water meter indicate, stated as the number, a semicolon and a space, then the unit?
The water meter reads 5996778.8; gal
